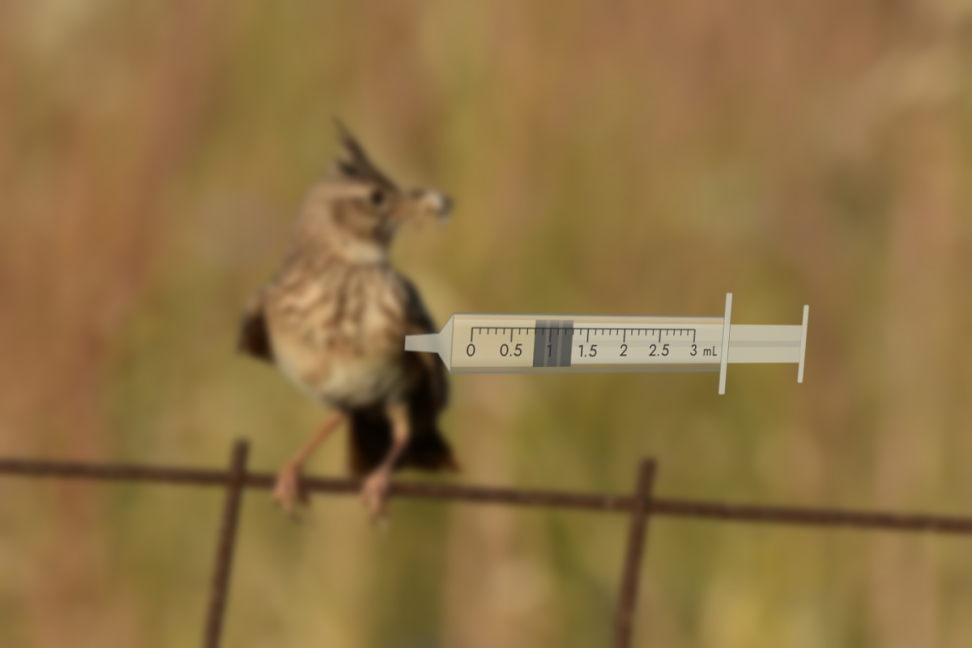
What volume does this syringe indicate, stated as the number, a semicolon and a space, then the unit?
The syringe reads 0.8; mL
